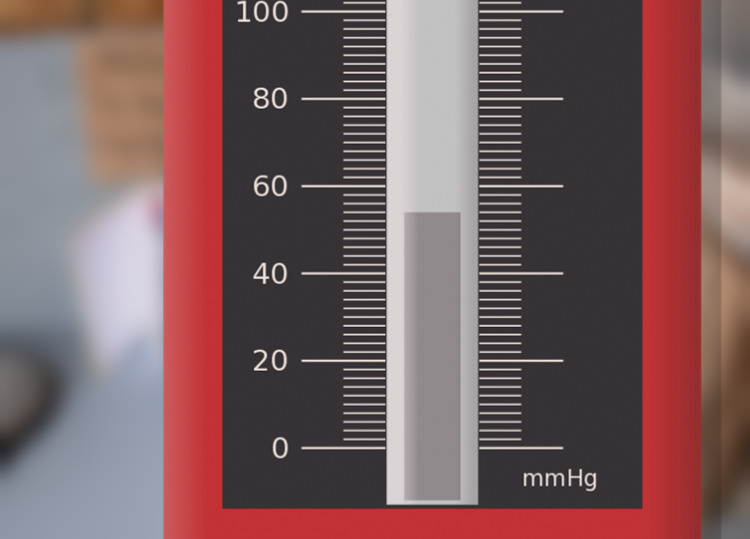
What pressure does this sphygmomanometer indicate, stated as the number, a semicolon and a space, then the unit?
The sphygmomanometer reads 54; mmHg
